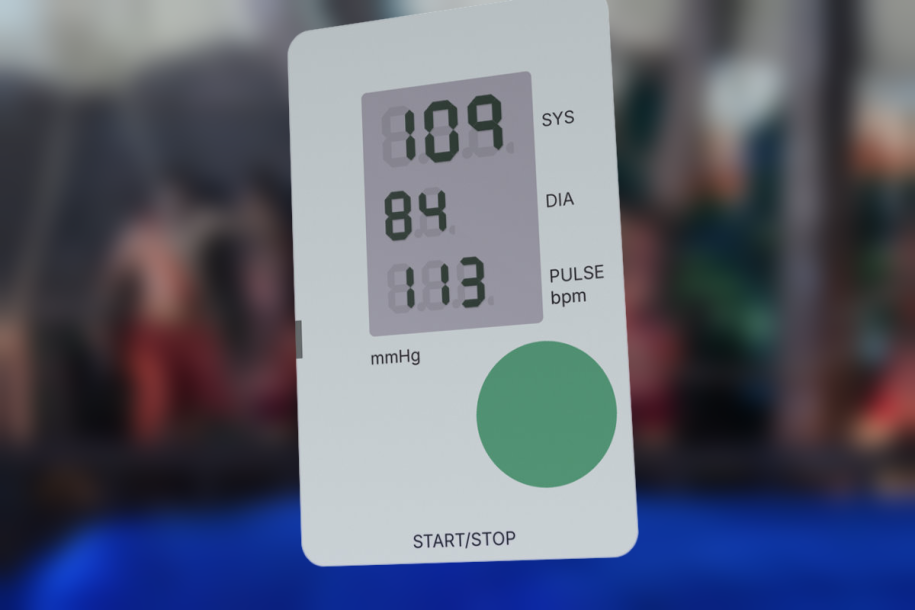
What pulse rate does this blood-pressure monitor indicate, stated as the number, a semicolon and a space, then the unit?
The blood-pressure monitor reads 113; bpm
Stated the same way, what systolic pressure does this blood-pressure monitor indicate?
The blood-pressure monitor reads 109; mmHg
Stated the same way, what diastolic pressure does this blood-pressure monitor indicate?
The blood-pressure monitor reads 84; mmHg
